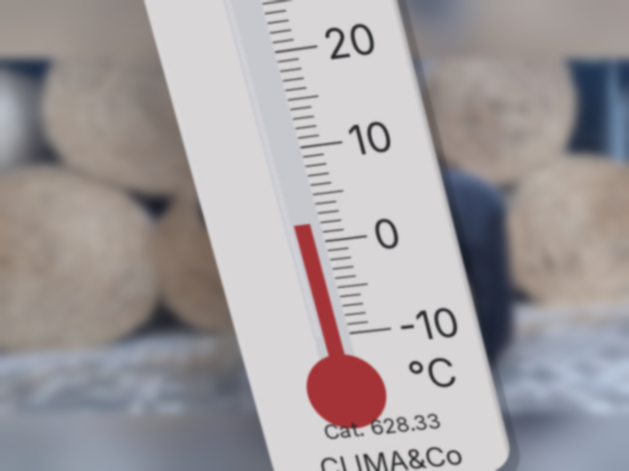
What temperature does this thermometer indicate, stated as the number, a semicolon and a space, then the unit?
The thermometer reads 2; °C
